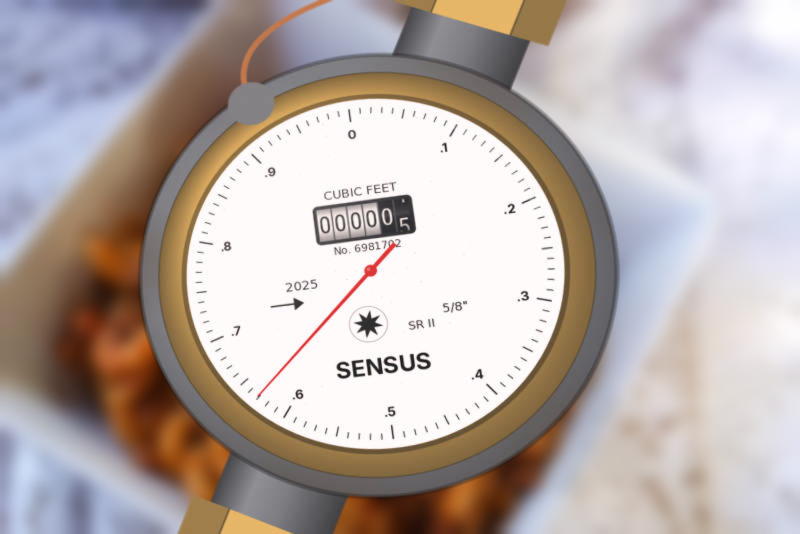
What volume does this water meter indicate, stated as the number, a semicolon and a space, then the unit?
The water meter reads 4.63; ft³
